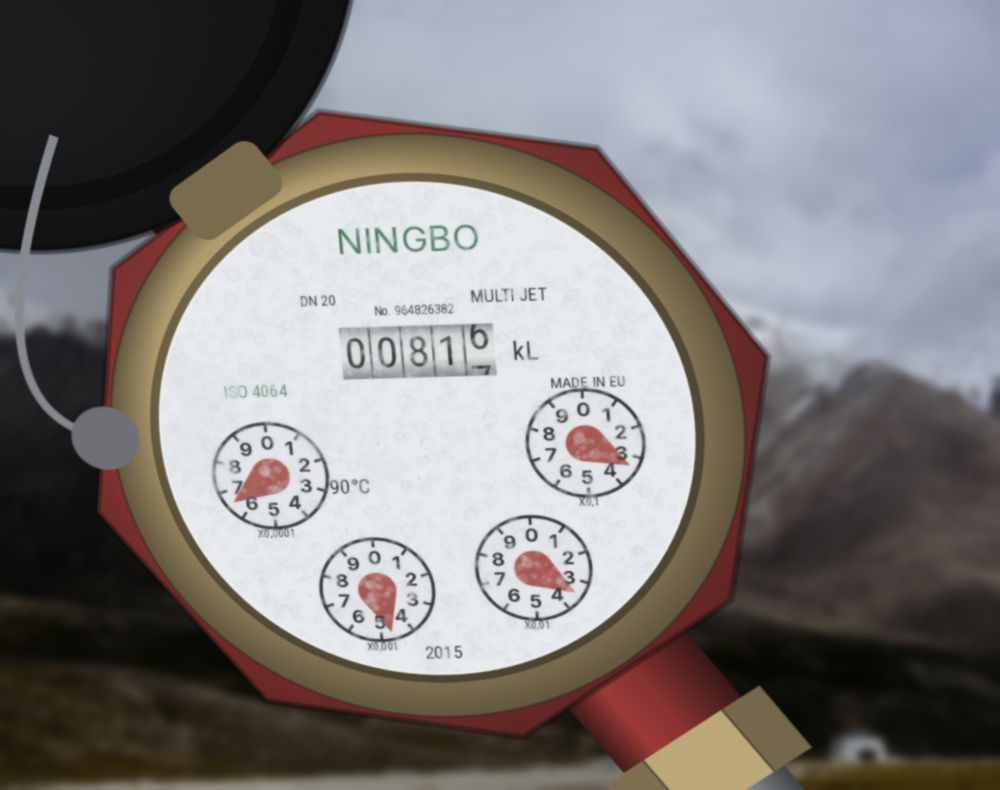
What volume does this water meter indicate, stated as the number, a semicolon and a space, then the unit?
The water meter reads 816.3346; kL
